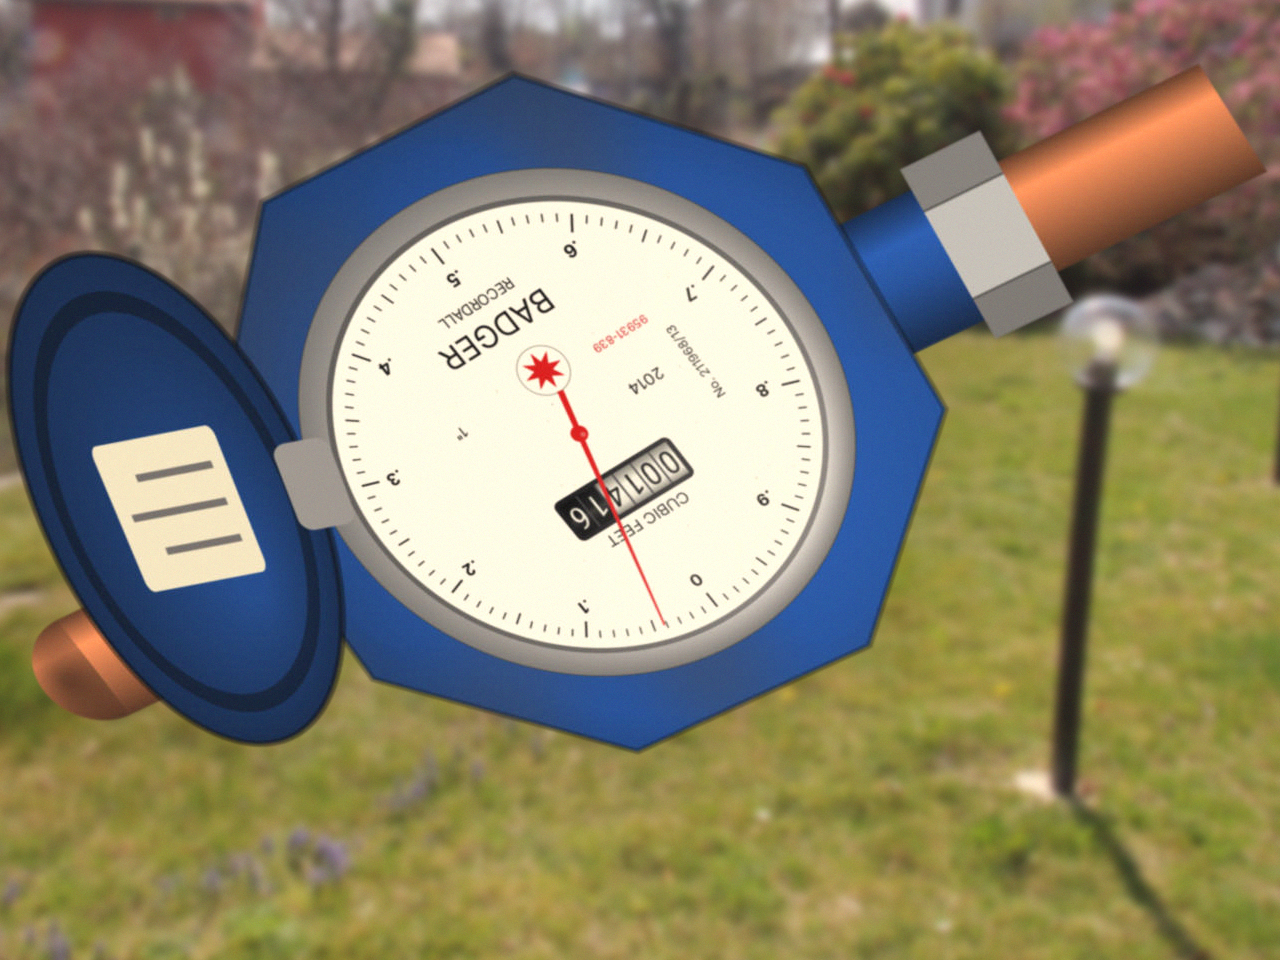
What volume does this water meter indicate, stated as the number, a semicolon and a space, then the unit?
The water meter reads 1416.04; ft³
